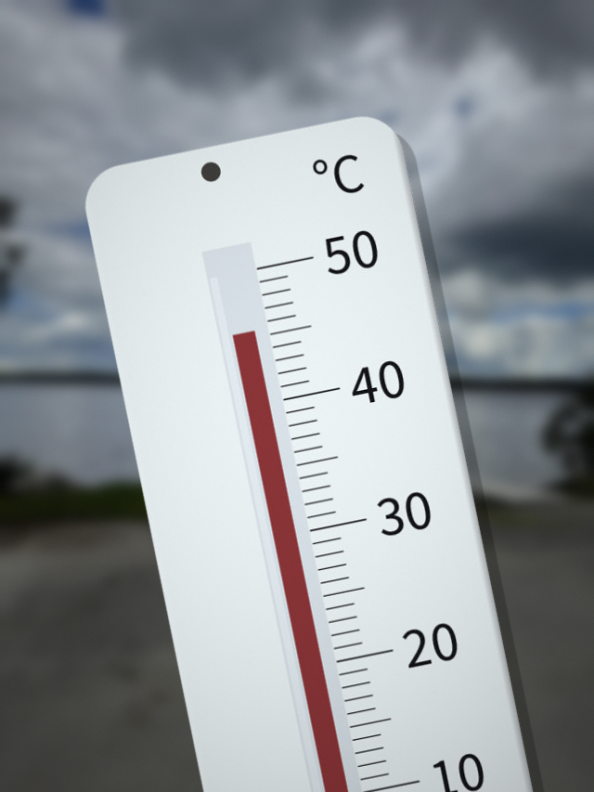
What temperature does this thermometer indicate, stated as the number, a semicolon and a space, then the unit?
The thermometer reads 45.5; °C
